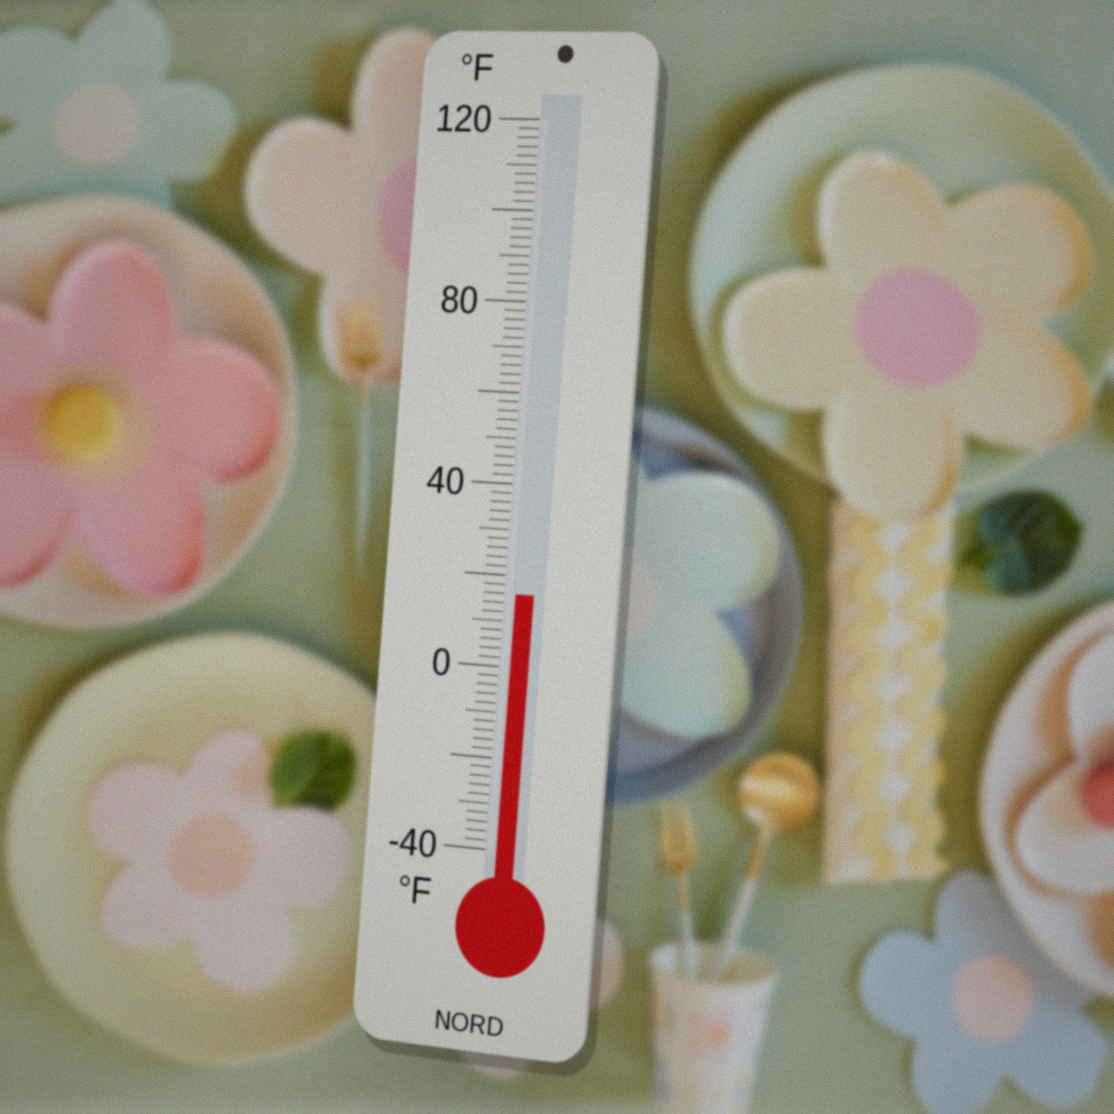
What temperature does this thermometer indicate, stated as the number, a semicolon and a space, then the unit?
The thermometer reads 16; °F
